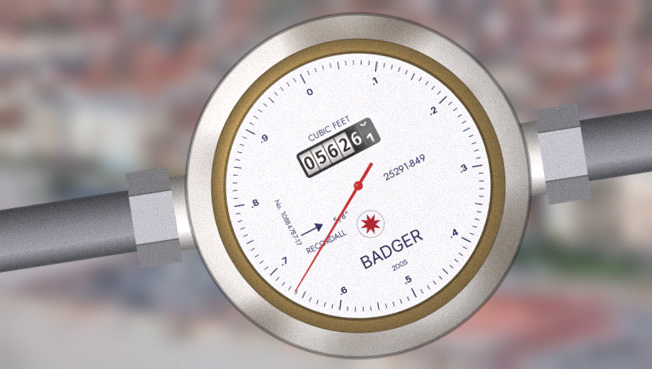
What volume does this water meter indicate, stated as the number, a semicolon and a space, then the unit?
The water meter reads 56260.66; ft³
